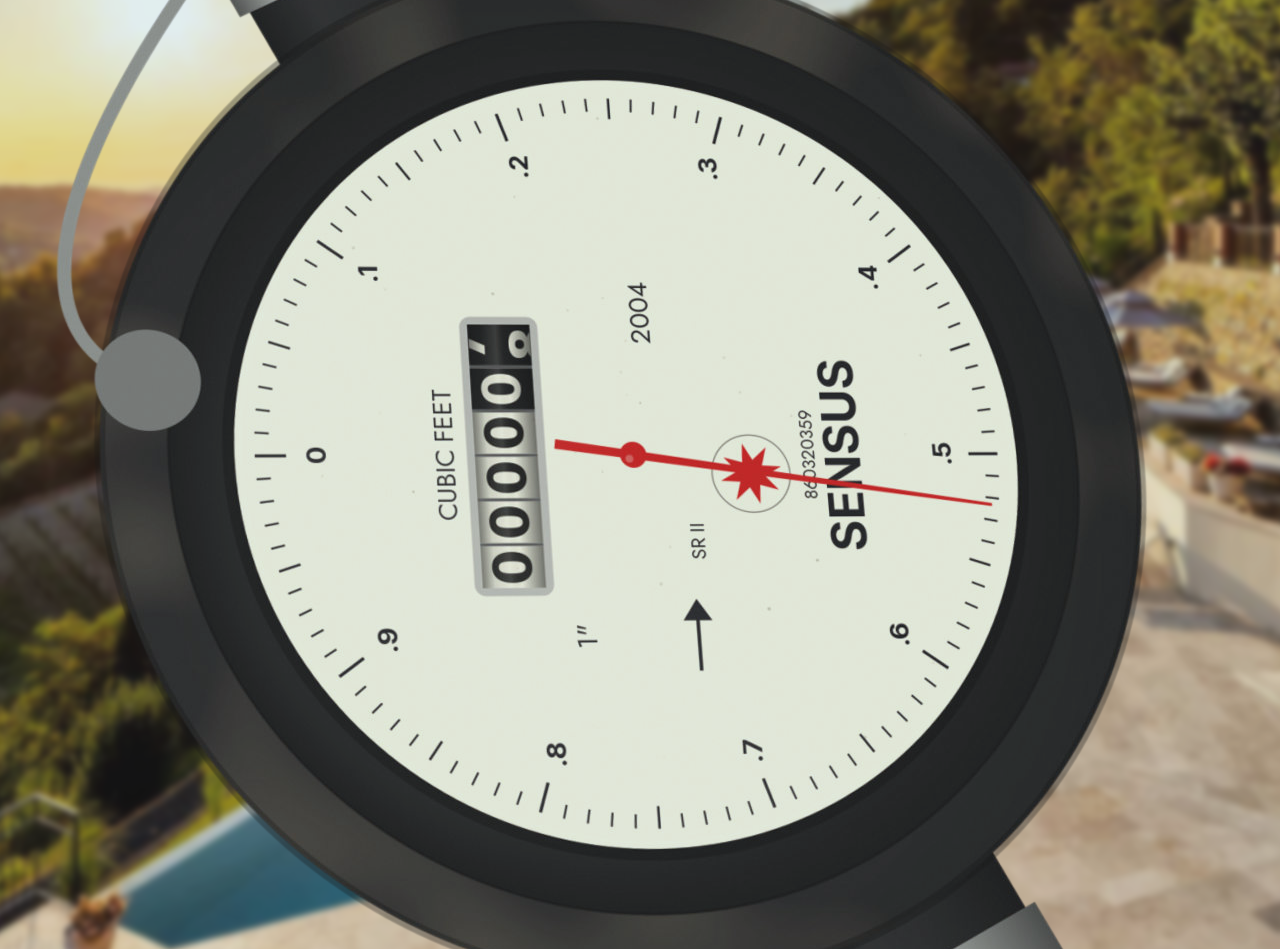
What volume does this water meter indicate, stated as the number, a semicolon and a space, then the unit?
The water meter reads 7.52; ft³
